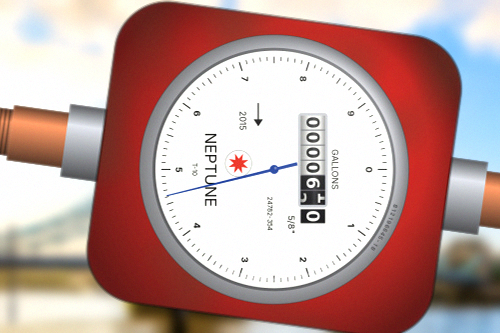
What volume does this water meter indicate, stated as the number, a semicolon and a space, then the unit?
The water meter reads 614.6; gal
